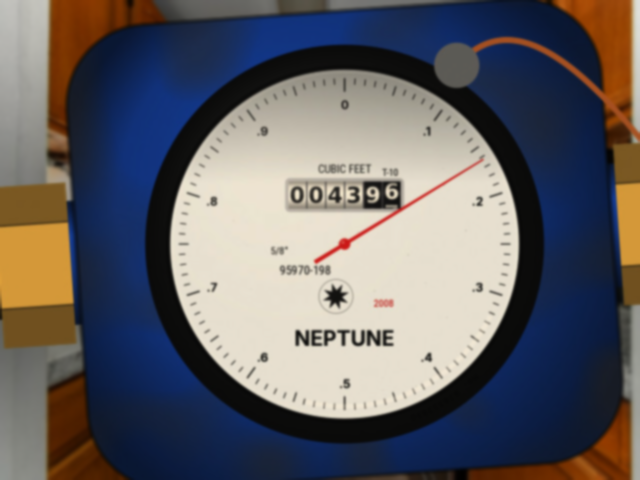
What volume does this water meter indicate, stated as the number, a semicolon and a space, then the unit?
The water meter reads 4396.16; ft³
